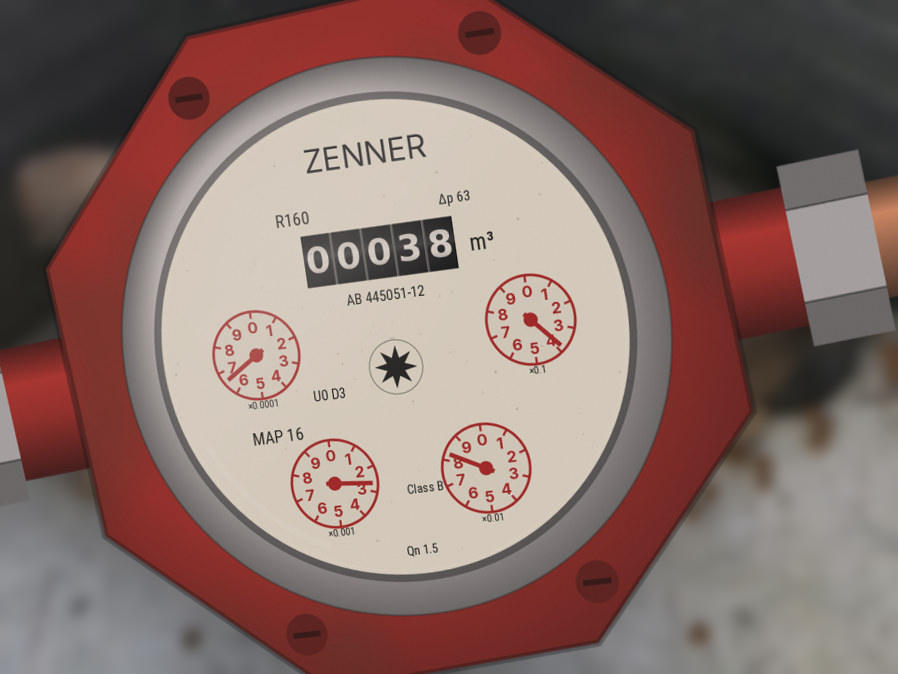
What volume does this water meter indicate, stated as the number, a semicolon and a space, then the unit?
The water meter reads 38.3826; m³
